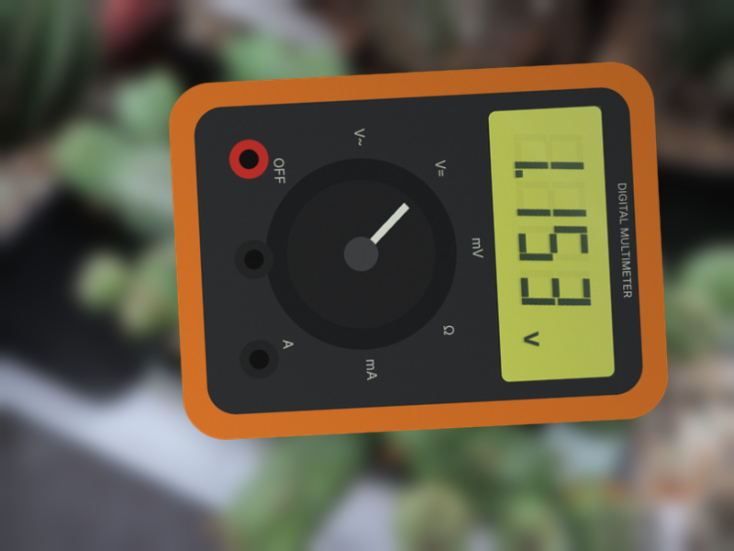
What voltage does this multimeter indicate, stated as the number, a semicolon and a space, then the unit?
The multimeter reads 1.153; V
